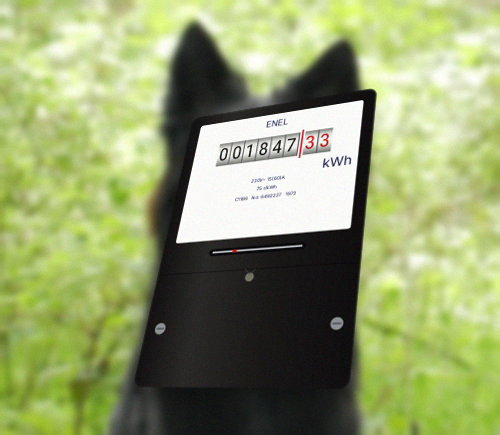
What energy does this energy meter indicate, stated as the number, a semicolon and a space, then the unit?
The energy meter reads 1847.33; kWh
